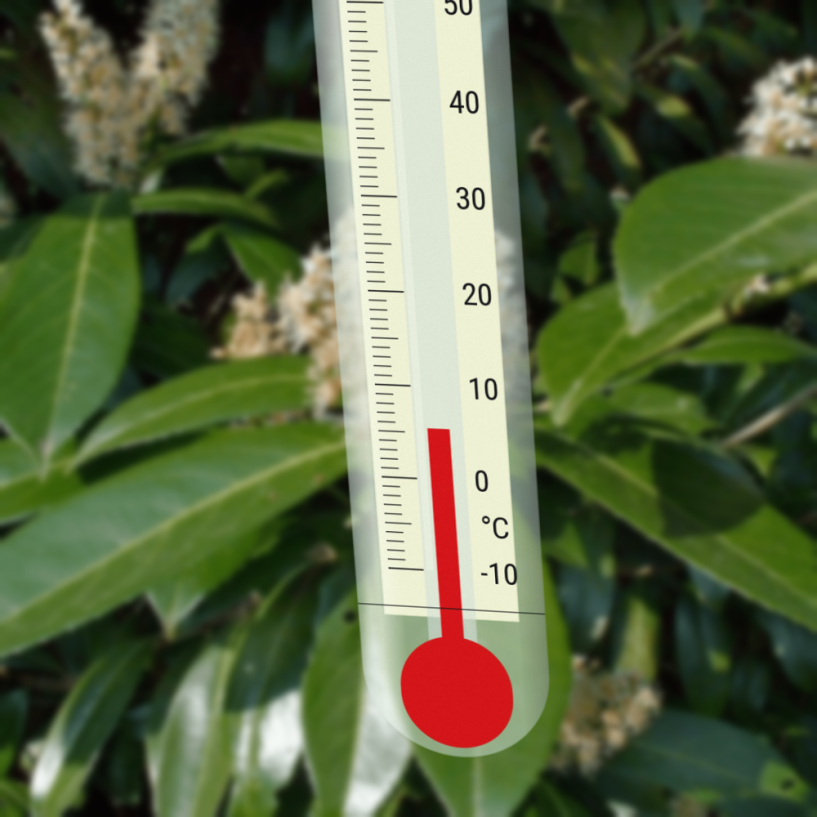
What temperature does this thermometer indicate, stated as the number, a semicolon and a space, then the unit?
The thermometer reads 5.5; °C
